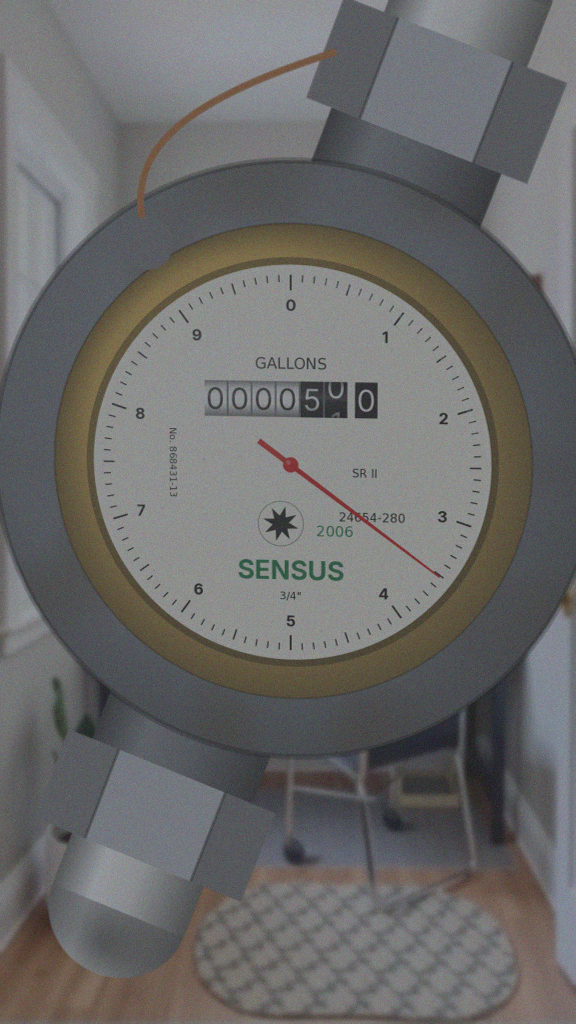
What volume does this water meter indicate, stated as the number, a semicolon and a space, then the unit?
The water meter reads 503.5; gal
